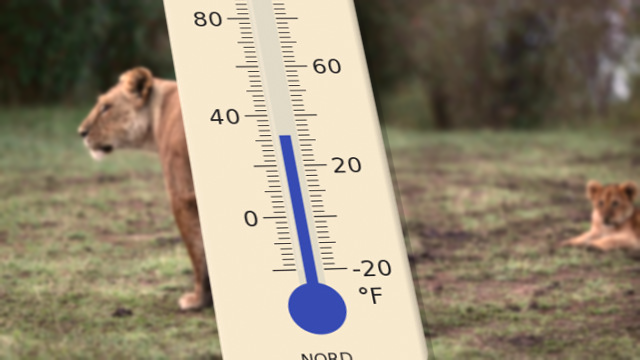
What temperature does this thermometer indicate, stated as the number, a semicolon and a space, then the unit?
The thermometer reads 32; °F
